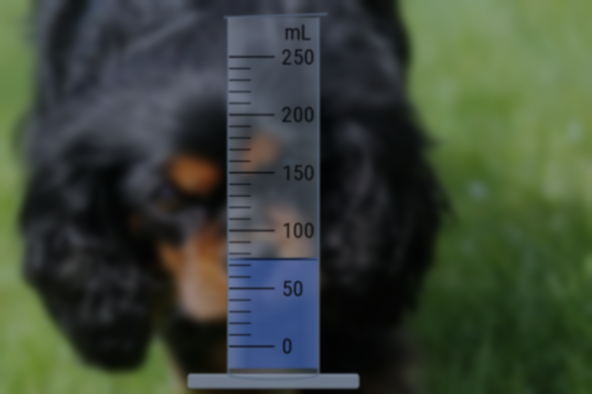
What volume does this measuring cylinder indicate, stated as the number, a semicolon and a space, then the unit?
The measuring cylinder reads 75; mL
